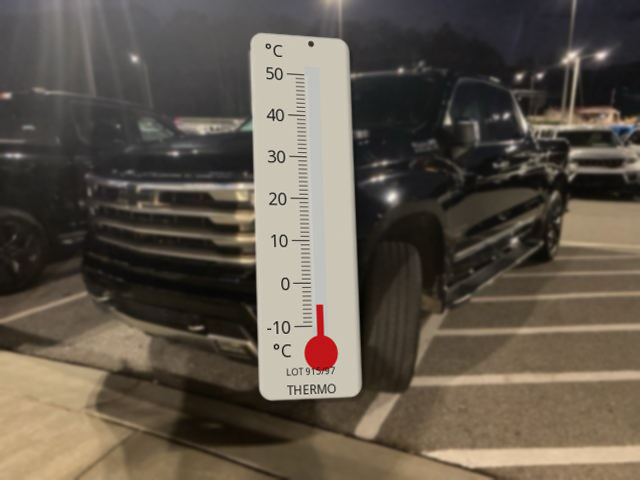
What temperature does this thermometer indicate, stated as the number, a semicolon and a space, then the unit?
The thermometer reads -5; °C
